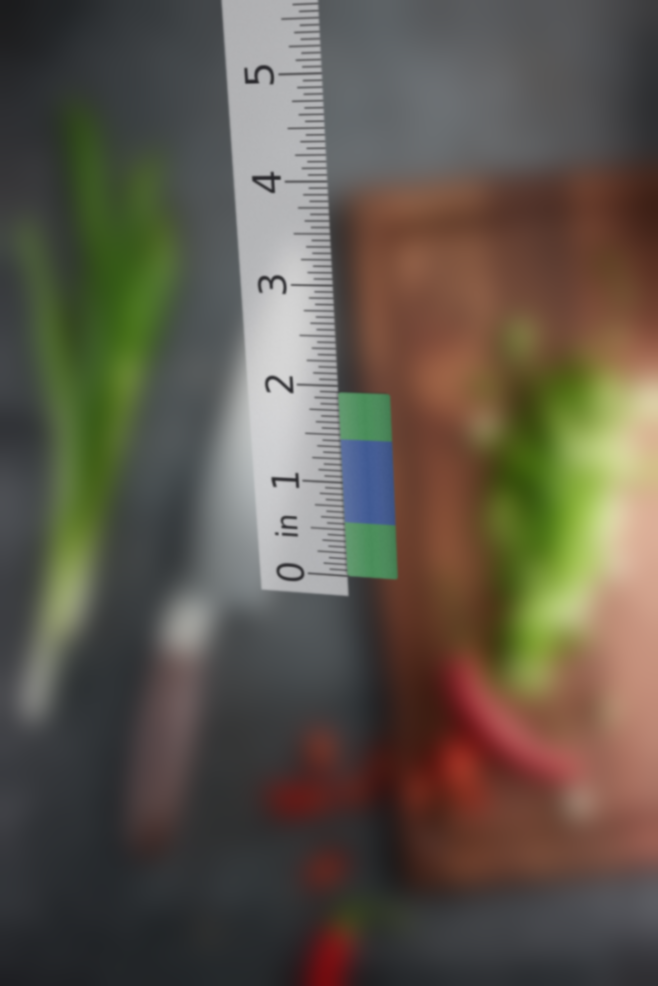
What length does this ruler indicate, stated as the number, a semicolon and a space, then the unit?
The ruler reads 1.9375; in
